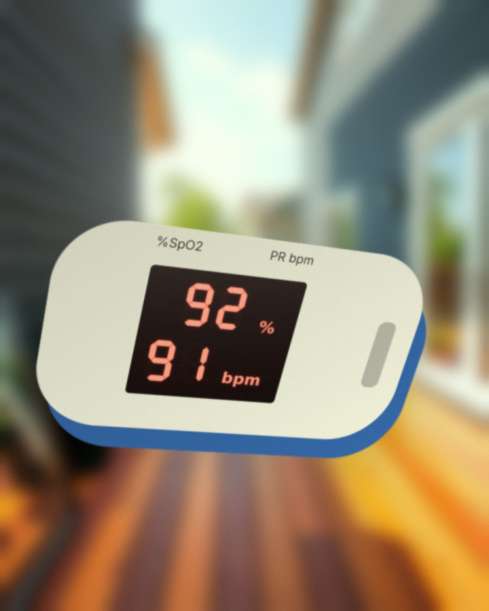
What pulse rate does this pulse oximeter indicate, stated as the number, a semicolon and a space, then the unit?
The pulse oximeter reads 91; bpm
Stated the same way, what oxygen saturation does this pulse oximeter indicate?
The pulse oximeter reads 92; %
